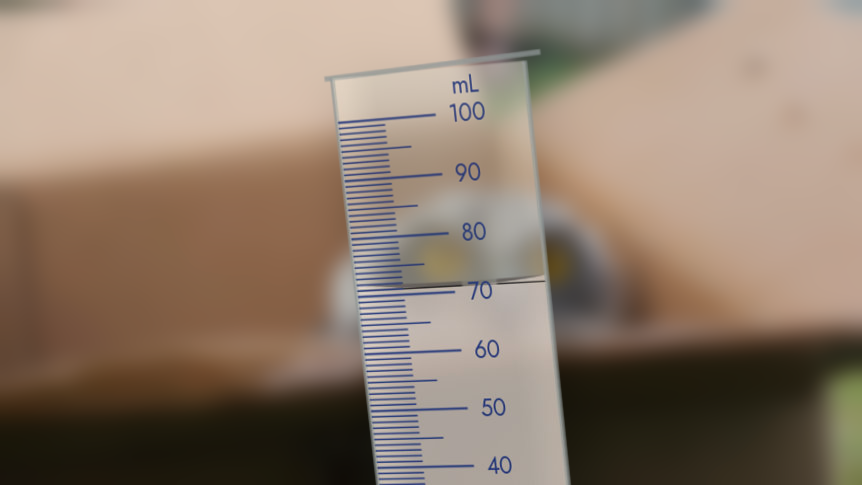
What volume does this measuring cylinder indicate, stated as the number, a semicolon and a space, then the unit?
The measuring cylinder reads 71; mL
